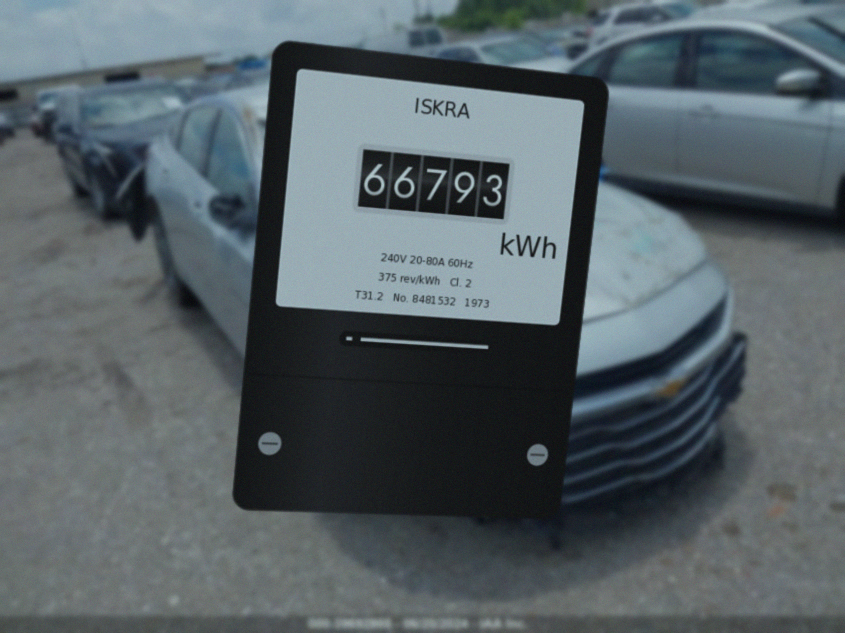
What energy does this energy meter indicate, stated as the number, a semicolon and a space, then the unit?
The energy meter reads 66793; kWh
